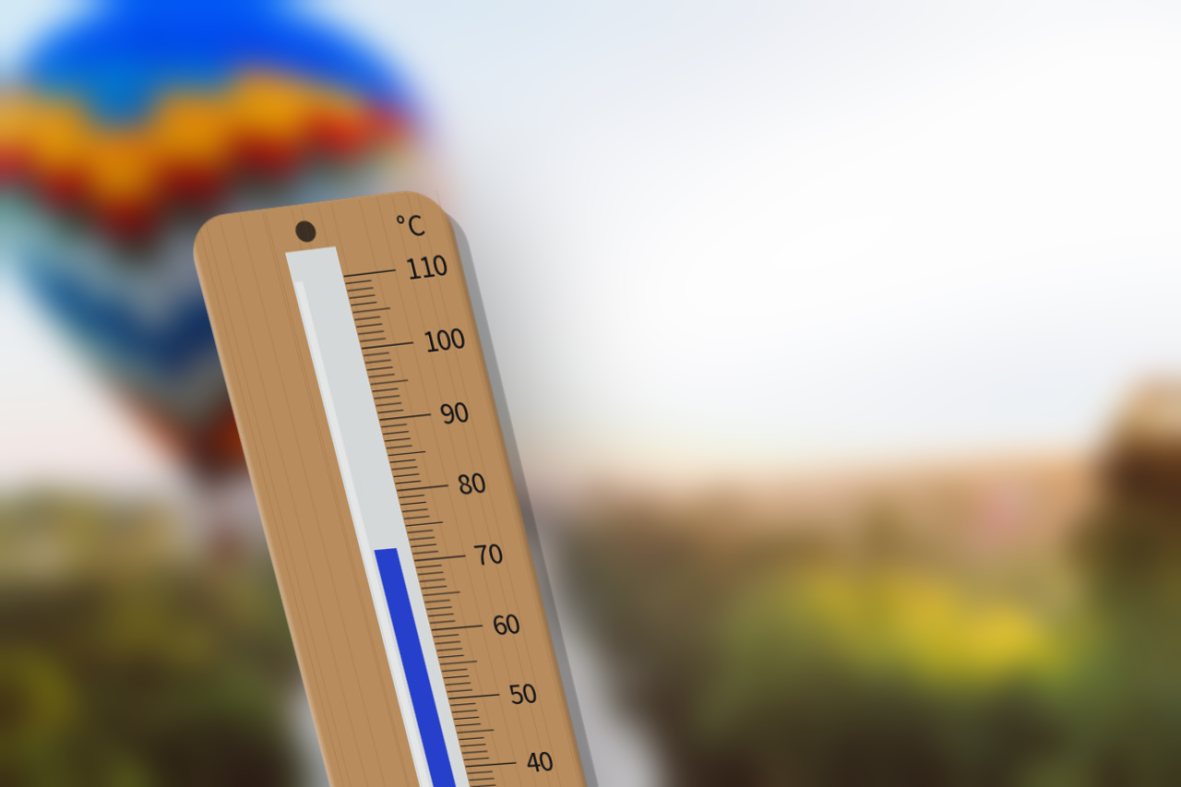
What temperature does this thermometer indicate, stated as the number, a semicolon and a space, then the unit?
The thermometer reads 72; °C
